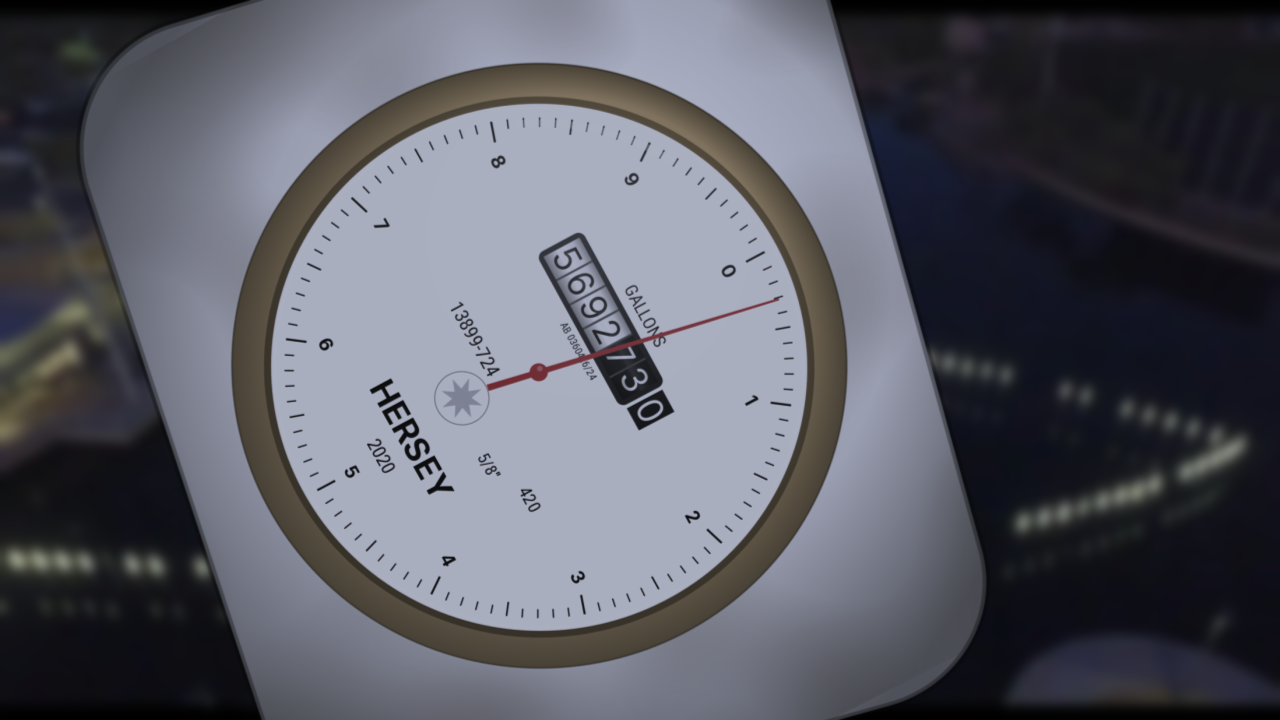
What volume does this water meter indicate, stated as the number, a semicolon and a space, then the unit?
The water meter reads 5692730.3; gal
